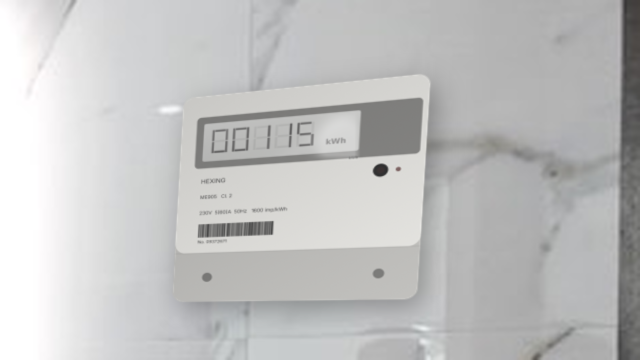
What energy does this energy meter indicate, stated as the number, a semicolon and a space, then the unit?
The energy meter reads 115; kWh
